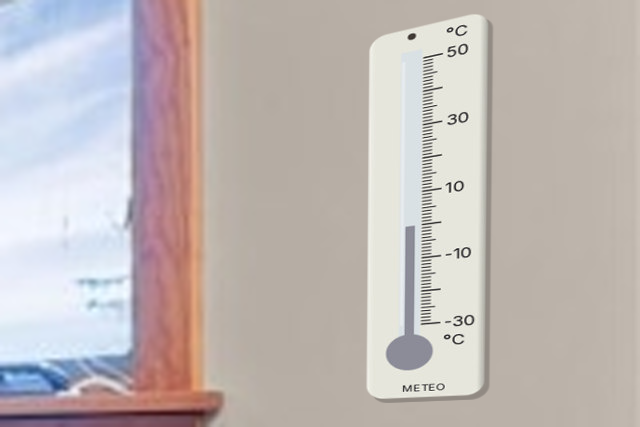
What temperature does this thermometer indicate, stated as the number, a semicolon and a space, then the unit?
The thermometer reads 0; °C
